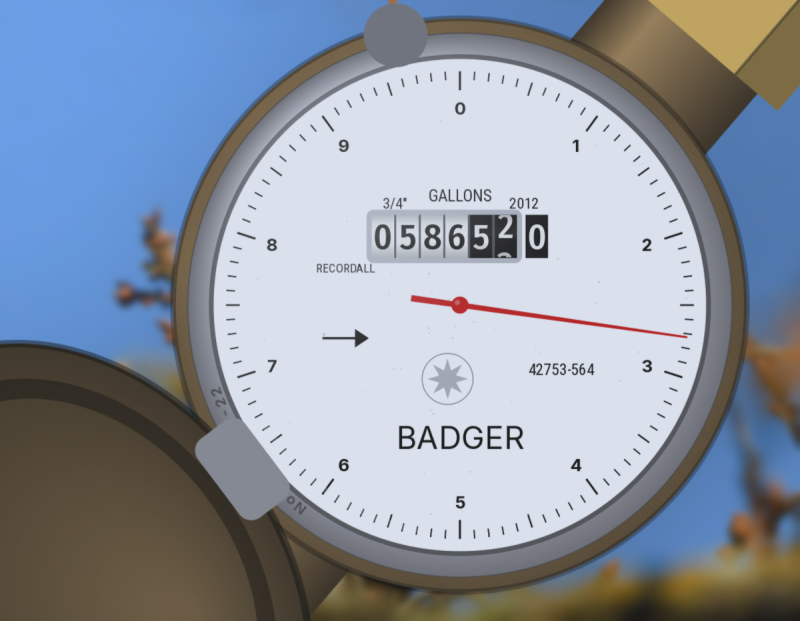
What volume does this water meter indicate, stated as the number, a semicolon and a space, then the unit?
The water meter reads 586522.7; gal
